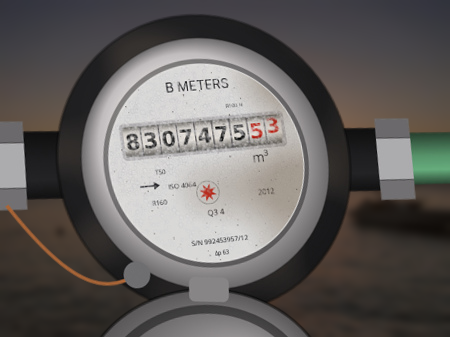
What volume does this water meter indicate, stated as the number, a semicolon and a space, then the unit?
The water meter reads 8307475.53; m³
